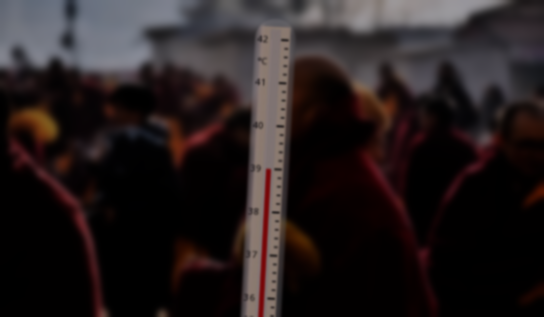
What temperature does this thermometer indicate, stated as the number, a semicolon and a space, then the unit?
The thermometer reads 39; °C
